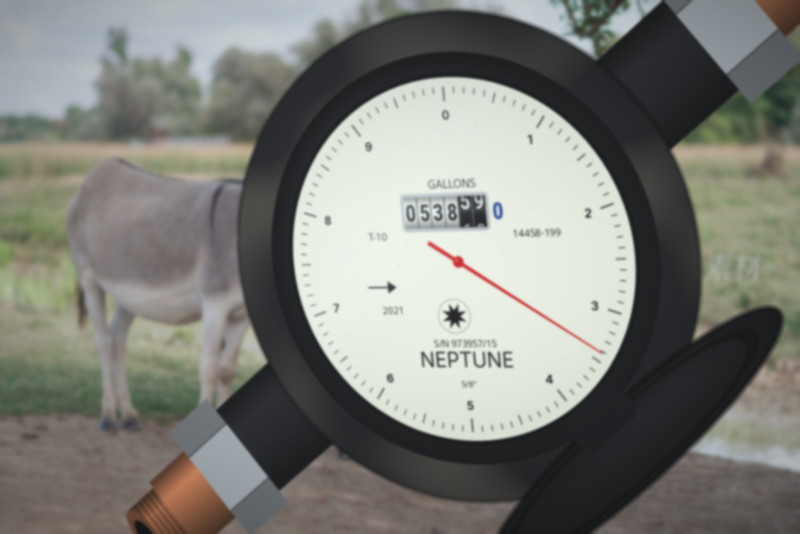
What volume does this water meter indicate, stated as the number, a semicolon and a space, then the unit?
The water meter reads 538593.4; gal
